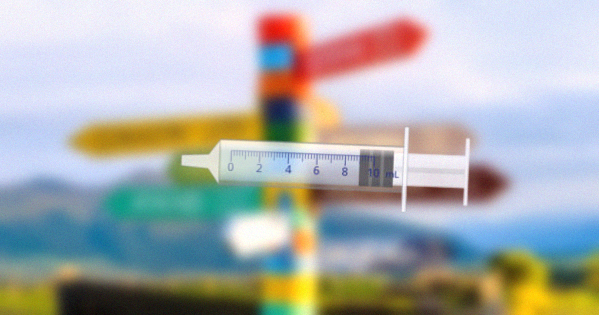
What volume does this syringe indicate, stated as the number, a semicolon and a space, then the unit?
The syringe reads 9; mL
